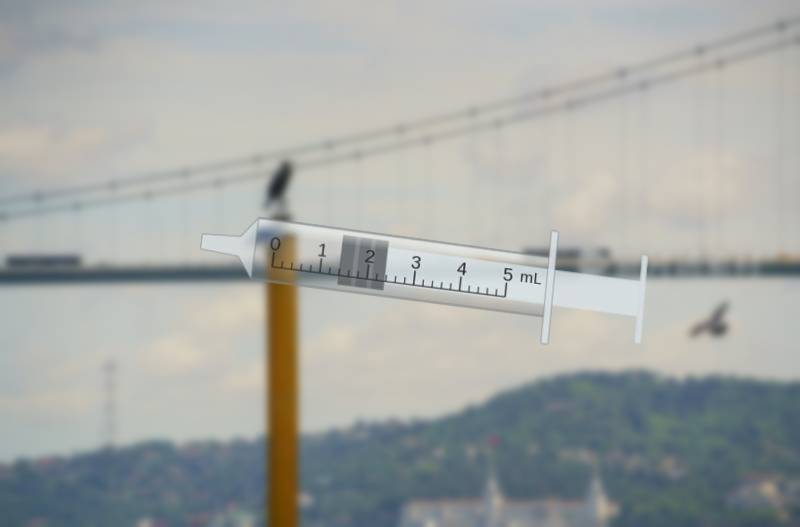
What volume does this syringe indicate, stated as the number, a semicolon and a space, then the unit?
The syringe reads 1.4; mL
